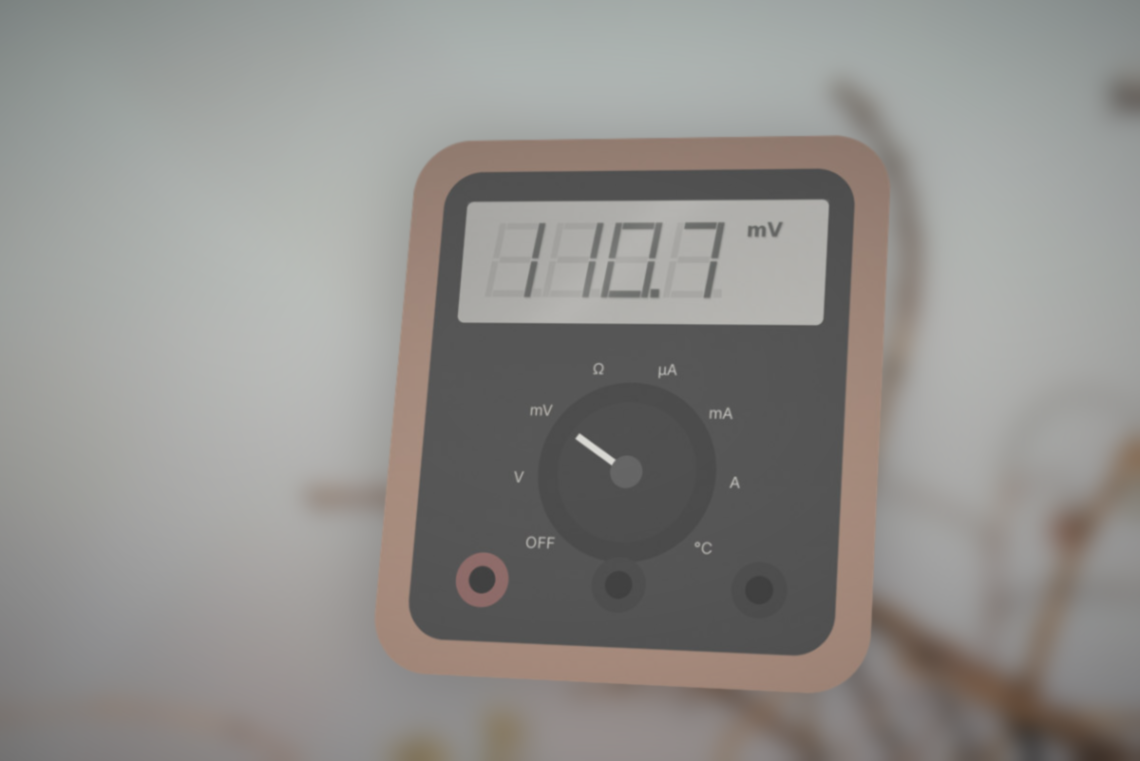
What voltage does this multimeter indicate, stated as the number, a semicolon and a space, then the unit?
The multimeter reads 110.7; mV
